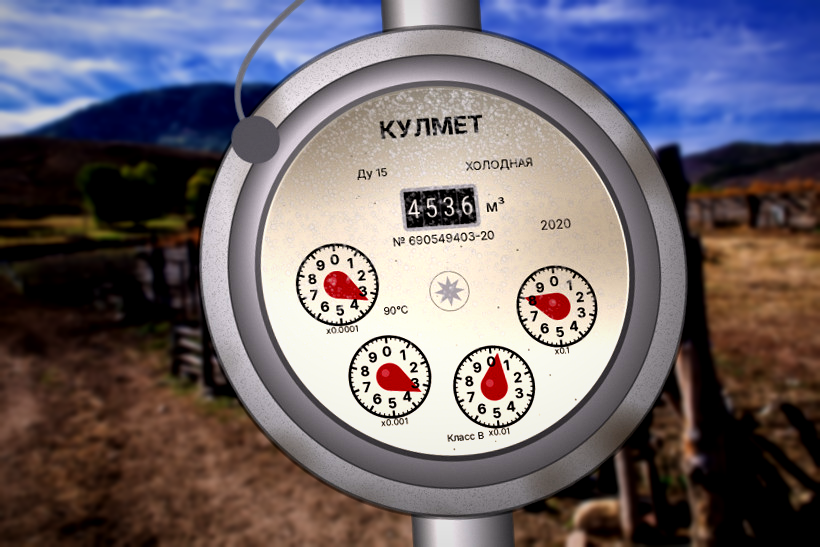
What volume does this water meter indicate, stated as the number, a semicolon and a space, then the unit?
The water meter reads 4536.8033; m³
